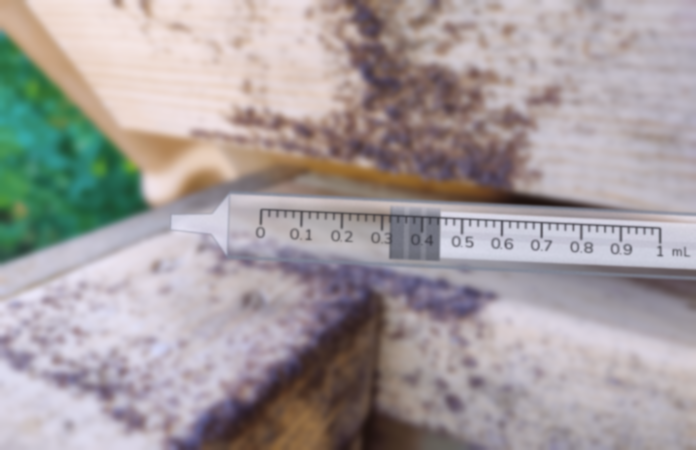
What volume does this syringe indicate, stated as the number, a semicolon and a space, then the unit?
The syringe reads 0.32; mL
